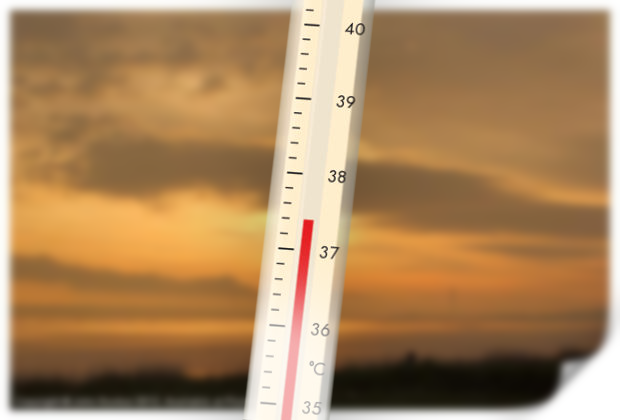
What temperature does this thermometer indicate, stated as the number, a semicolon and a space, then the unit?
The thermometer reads 37.4; °C
